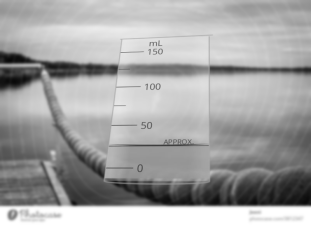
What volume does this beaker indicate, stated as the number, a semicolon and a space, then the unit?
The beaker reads 25; mL
